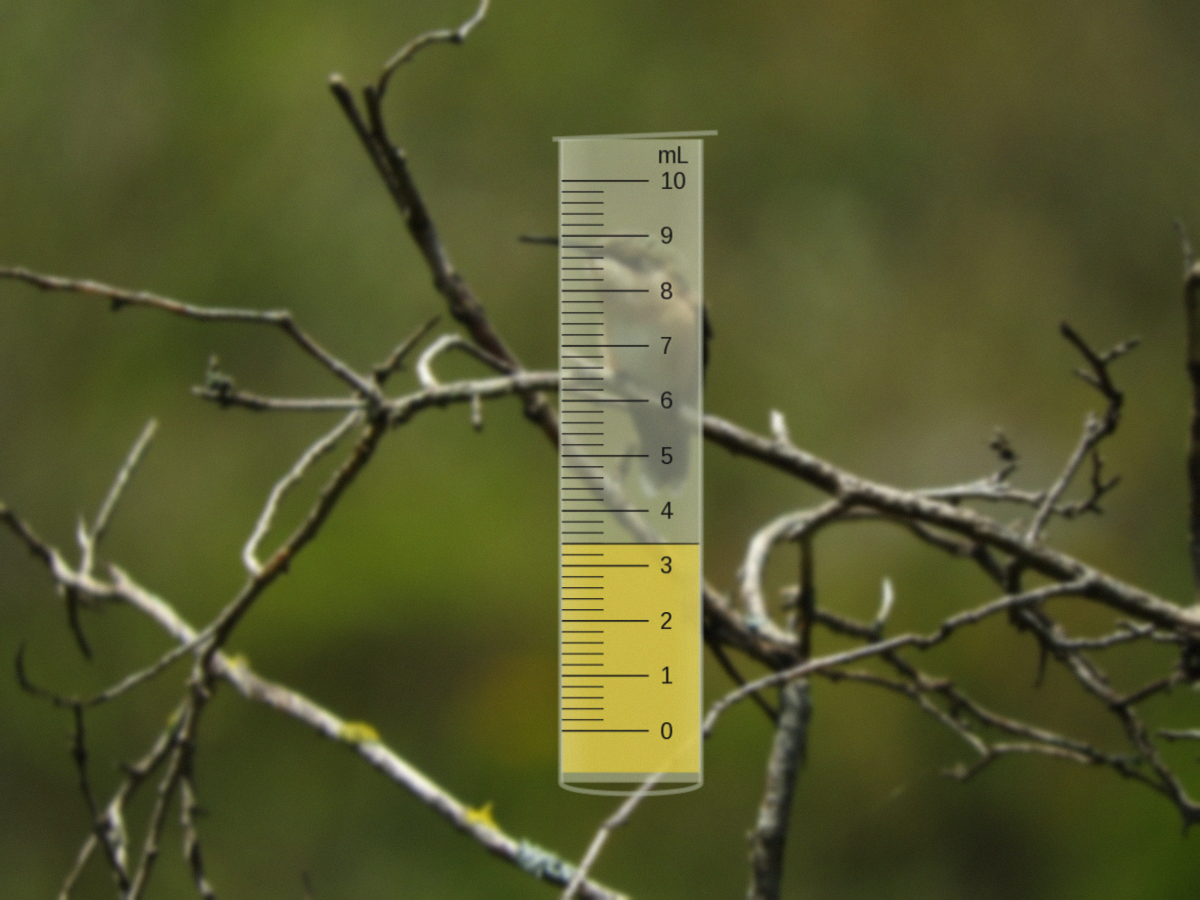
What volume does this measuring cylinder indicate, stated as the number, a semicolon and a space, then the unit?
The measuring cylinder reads 3.4; mL
